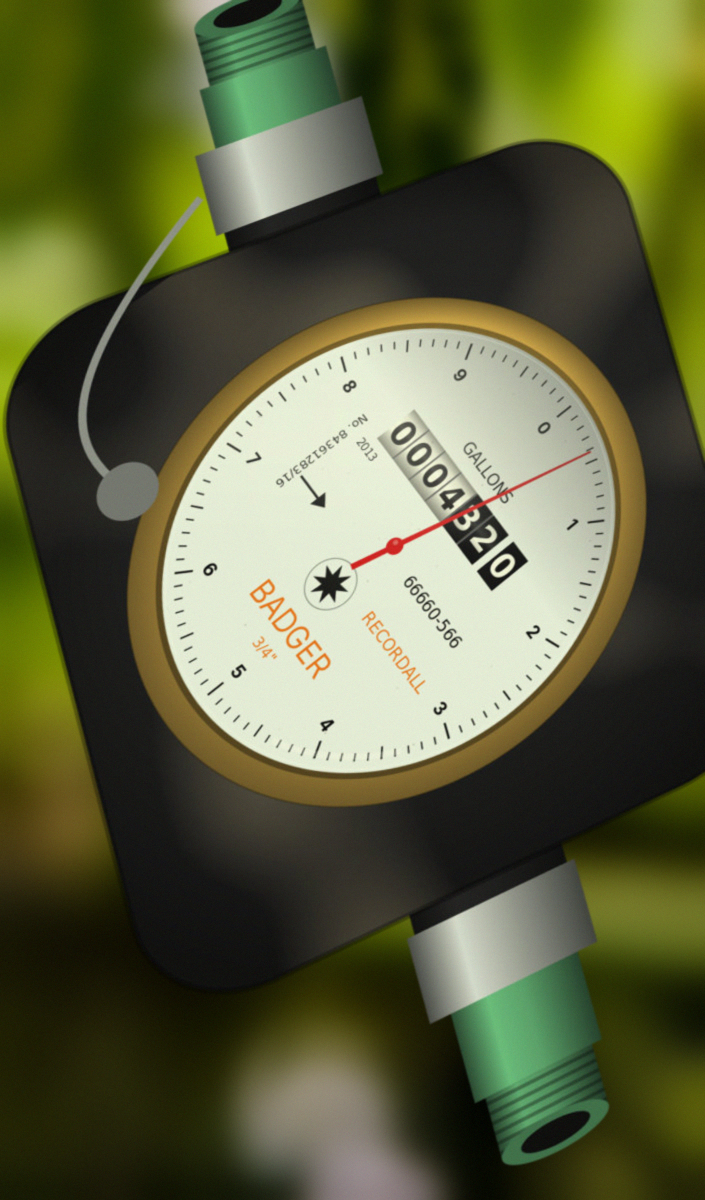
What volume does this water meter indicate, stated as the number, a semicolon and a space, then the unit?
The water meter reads 4320.4; gal
